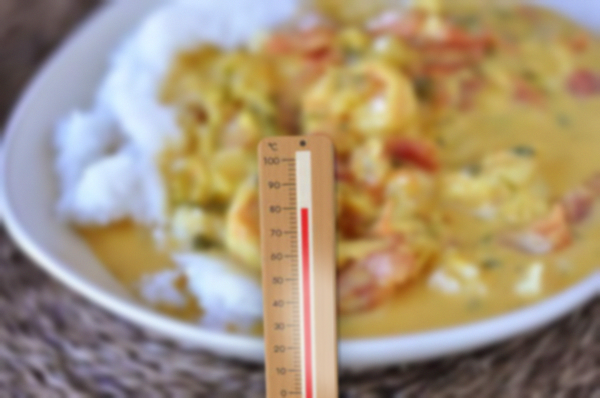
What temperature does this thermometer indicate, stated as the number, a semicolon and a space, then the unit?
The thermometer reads 80; °C
